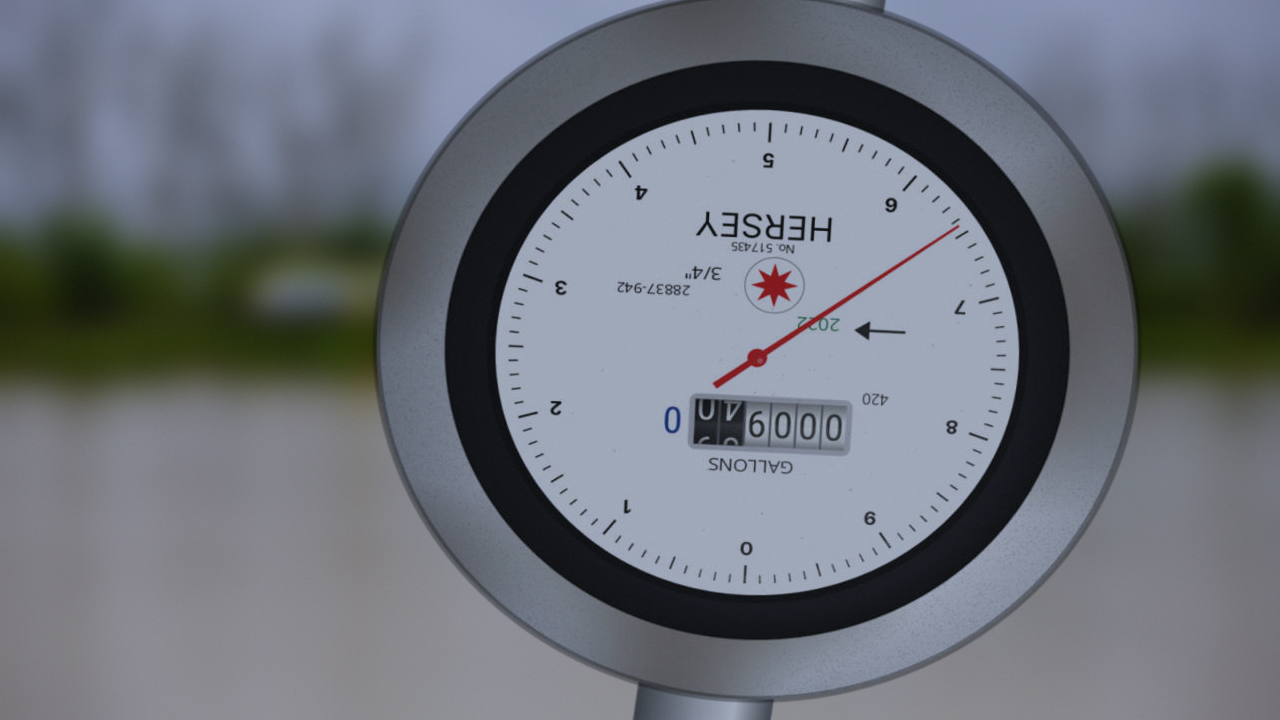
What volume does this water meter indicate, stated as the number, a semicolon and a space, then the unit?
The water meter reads 9396.4; gal
